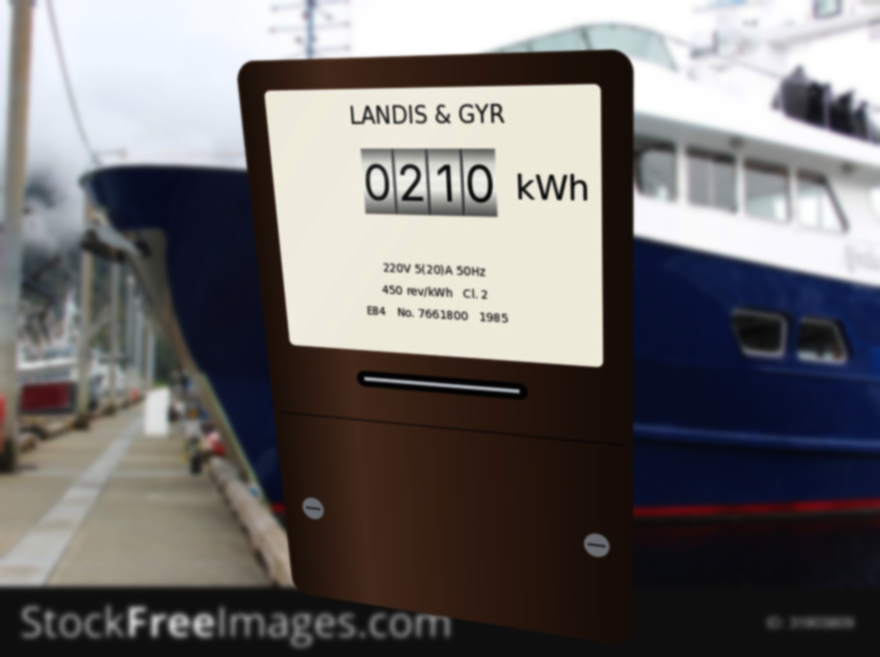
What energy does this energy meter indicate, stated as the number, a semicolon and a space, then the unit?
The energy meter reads 210; kWh
